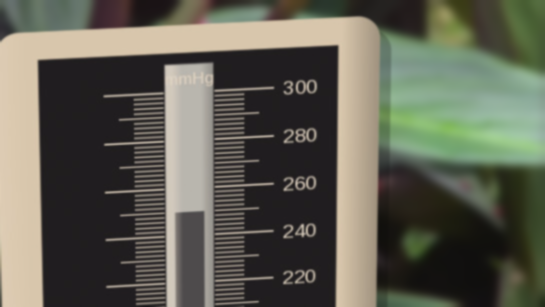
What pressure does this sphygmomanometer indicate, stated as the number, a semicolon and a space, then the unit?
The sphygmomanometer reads 250; mmHg
